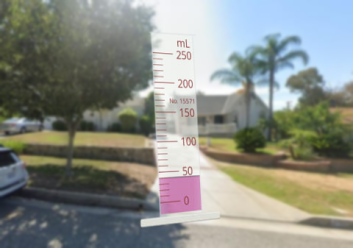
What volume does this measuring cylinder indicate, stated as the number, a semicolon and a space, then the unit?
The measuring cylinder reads 40; mL
